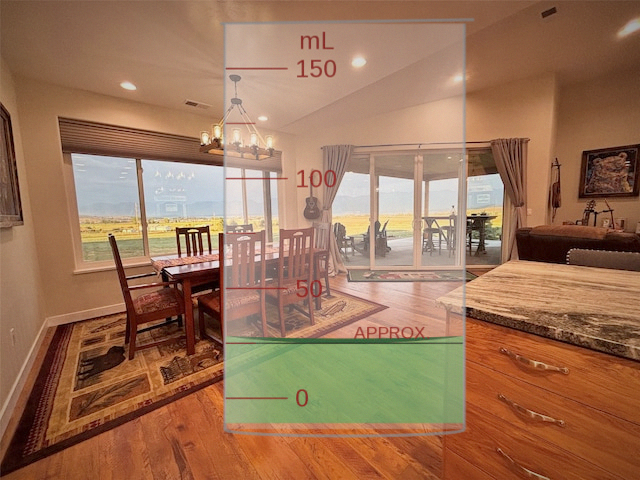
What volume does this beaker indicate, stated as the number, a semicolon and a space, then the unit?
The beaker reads 25; mL
